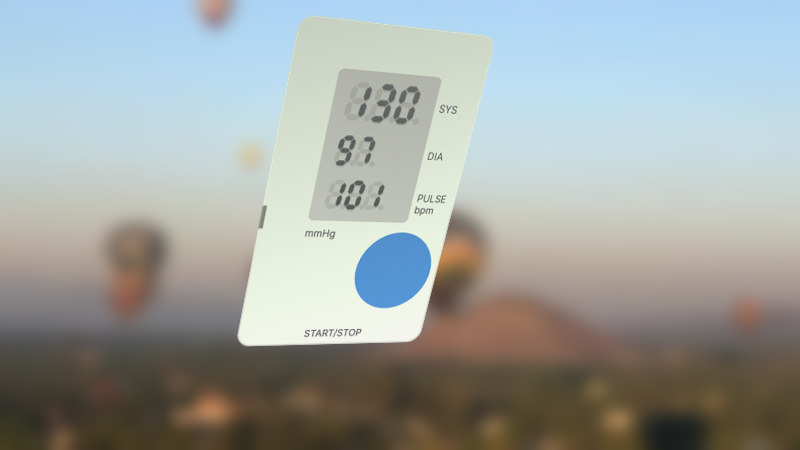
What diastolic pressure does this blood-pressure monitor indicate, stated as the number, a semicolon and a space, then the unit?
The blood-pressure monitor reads 97; mmHg
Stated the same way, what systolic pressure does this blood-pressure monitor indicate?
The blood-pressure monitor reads 130; mmHg
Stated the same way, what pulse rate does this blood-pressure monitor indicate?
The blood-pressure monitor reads 101; bpm
